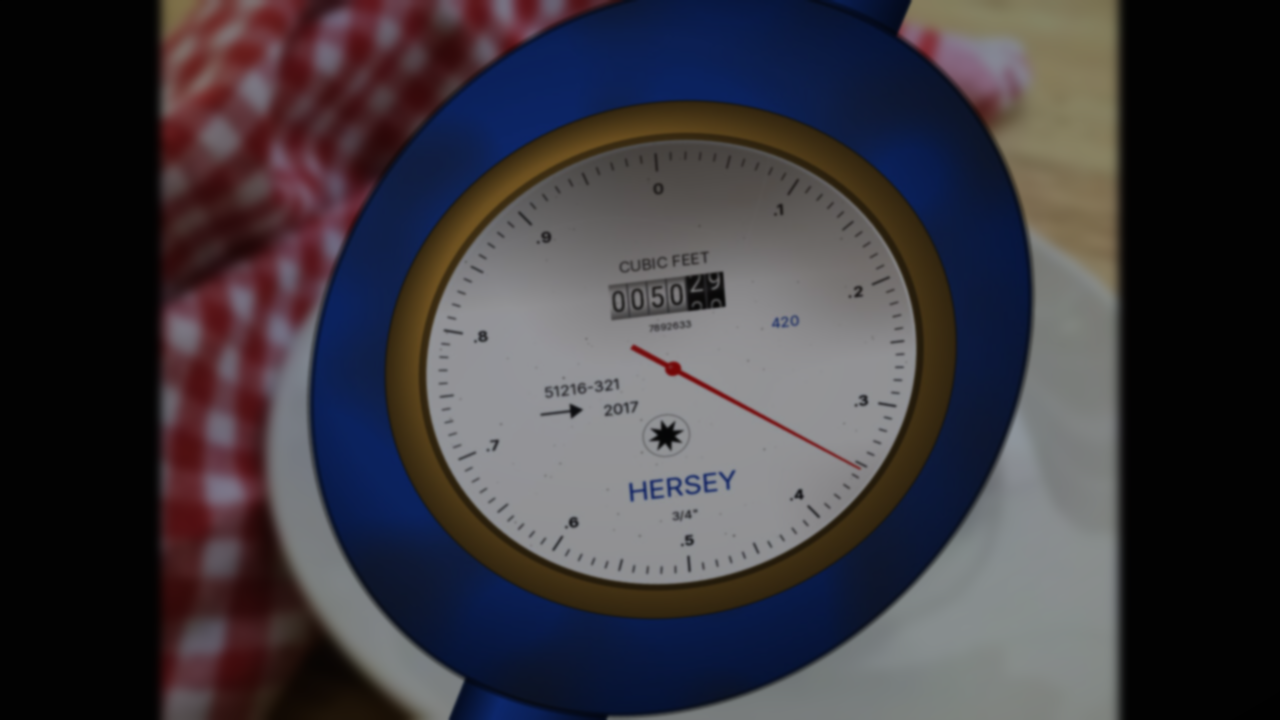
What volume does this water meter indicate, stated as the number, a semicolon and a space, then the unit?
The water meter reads 5029.35; ft³
